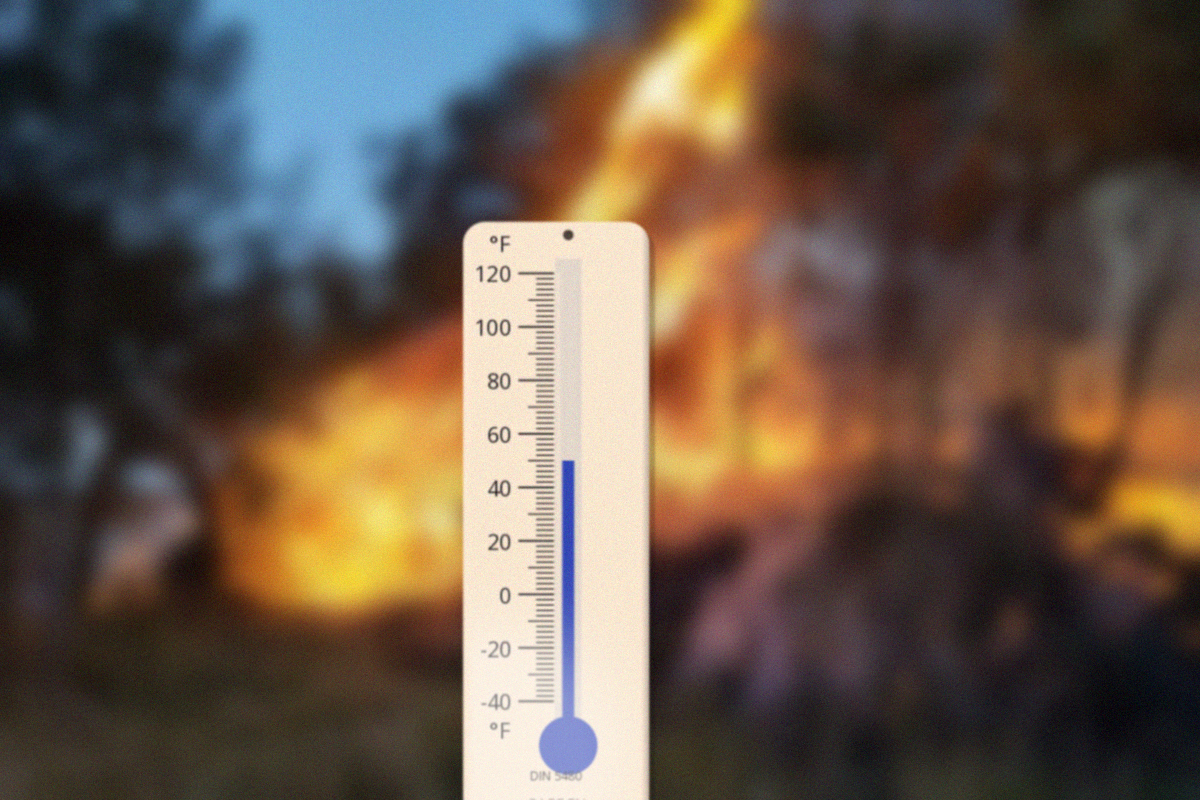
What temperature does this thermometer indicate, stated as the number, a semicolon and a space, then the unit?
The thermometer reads 50; °F
